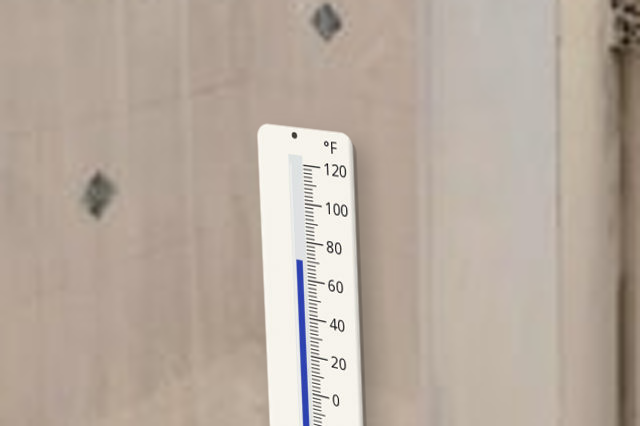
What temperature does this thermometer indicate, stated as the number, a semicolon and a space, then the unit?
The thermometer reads 70; °F
